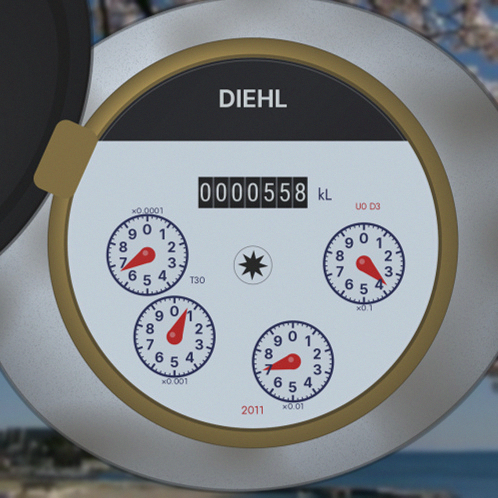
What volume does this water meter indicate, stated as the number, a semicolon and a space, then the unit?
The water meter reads 558.3706; kL
